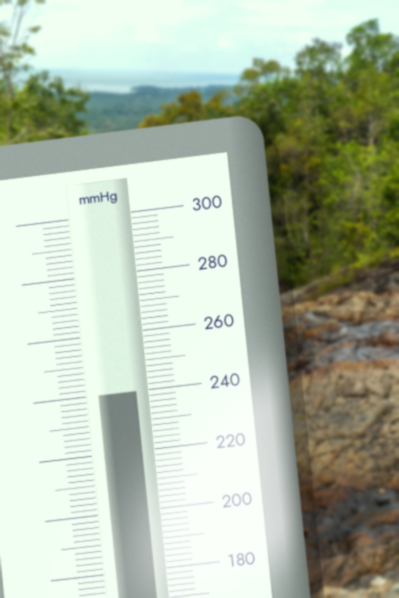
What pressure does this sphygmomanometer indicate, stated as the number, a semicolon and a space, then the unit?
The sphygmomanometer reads 240; mmHg
